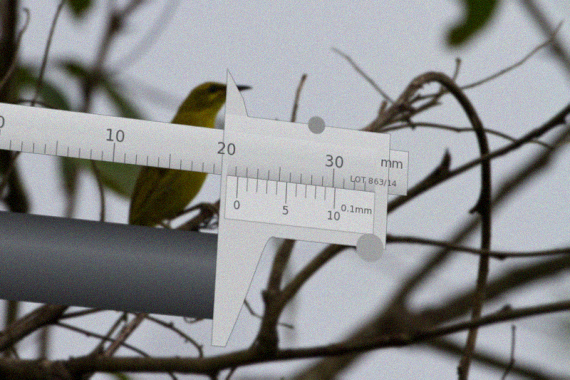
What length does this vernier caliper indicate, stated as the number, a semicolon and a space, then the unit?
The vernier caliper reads 21.2; mm
